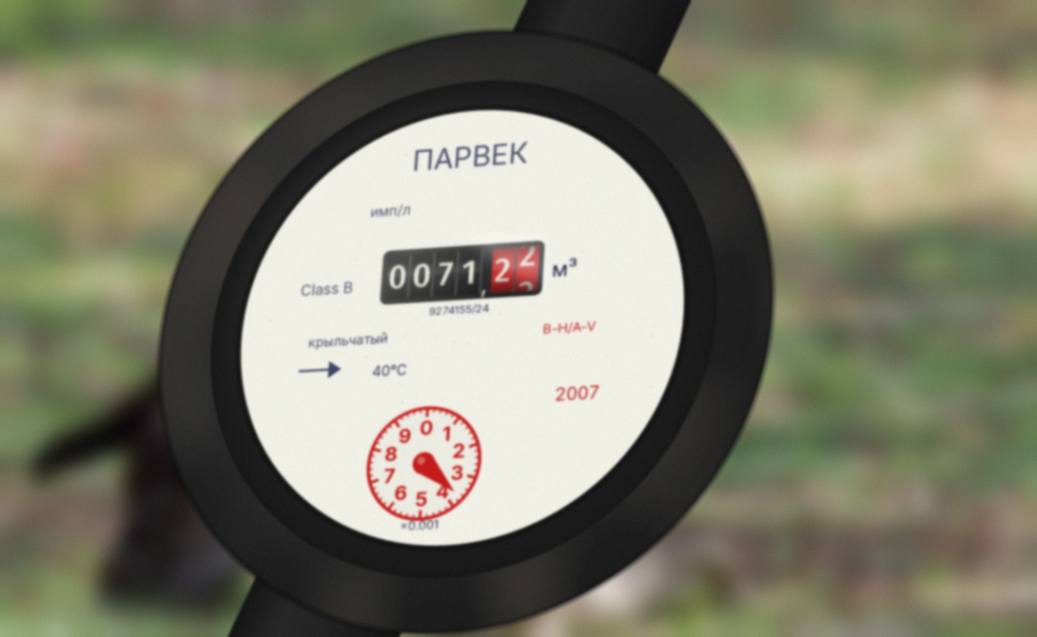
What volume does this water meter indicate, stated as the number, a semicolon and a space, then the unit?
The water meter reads 71.223; m³
